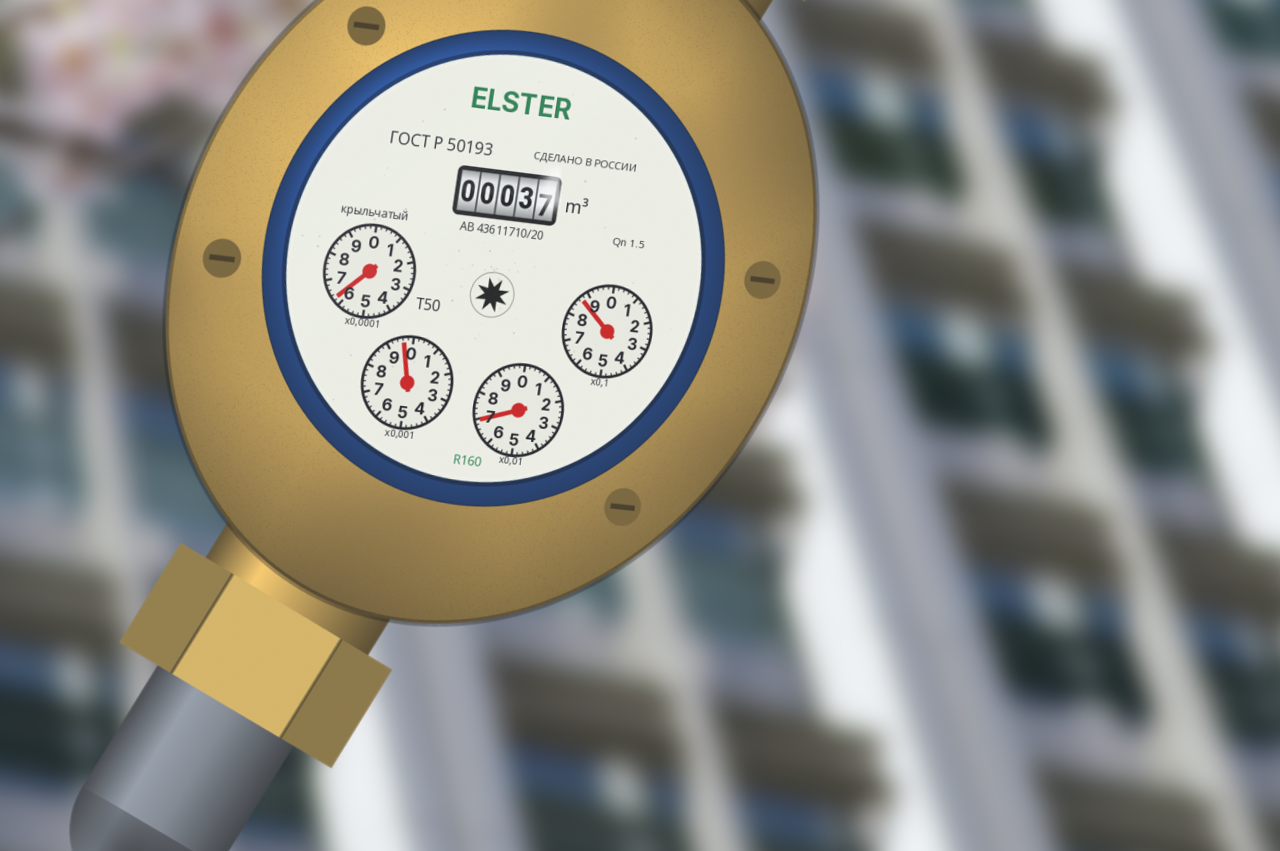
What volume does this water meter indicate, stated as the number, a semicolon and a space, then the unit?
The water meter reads 36.8696; m³
